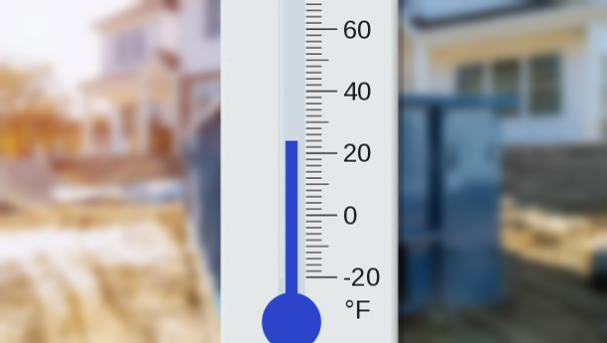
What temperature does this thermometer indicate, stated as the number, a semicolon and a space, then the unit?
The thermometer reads 24; °F
